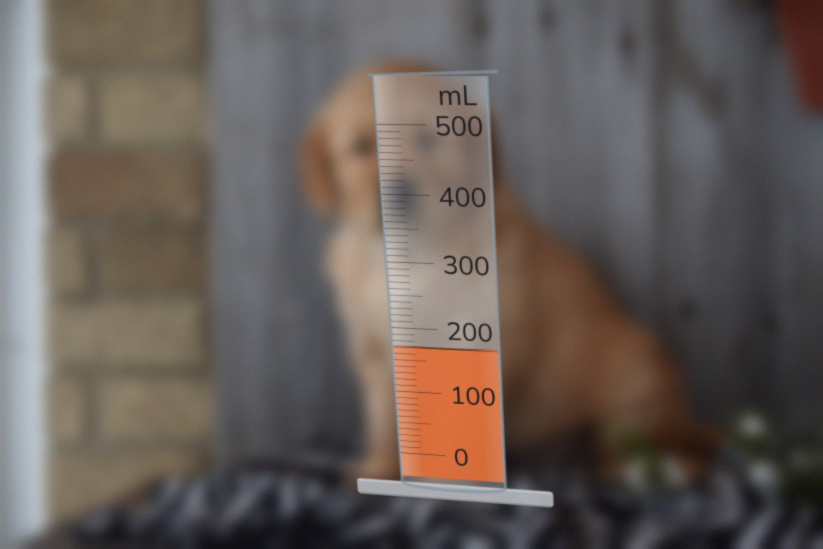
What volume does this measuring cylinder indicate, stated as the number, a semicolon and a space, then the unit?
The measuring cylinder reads 170; mL
